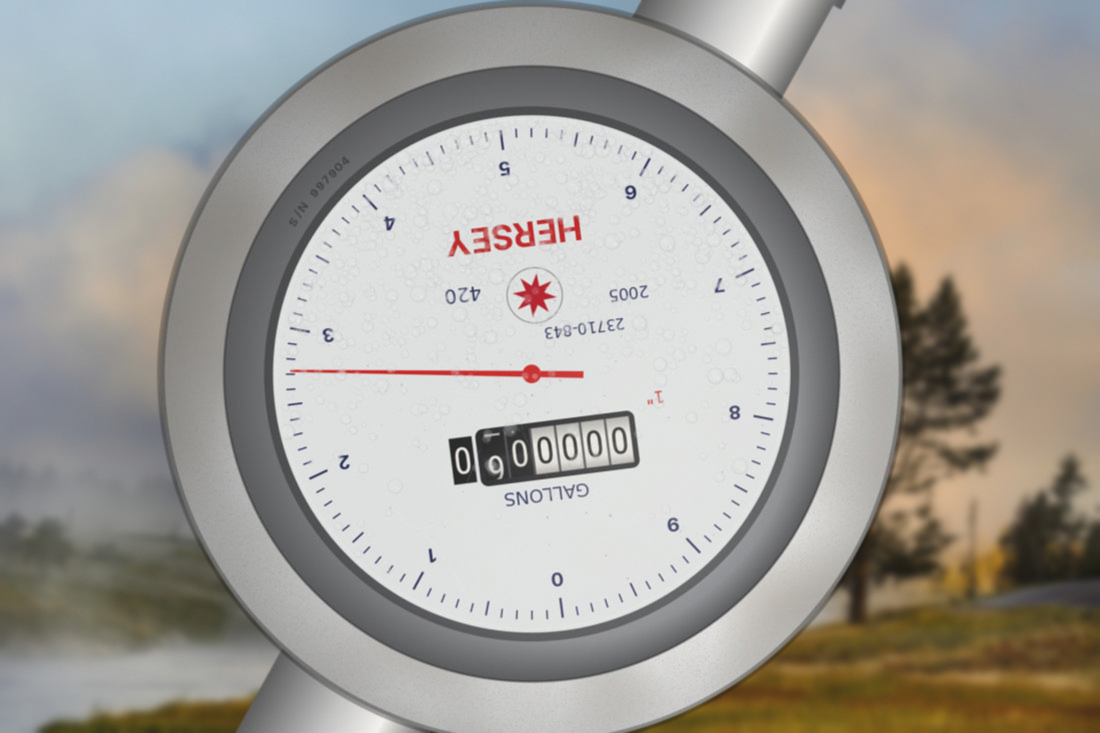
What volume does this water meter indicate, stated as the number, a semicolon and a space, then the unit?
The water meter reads 62.7; gal
